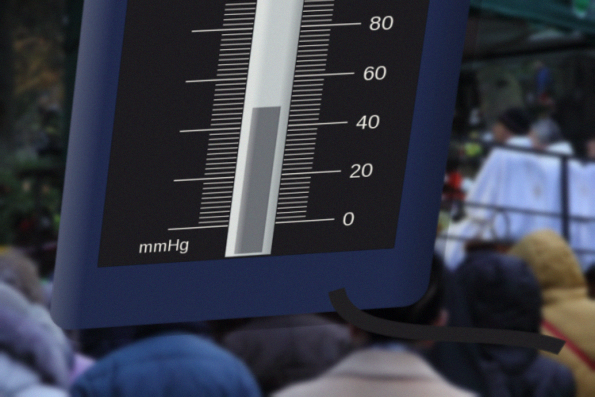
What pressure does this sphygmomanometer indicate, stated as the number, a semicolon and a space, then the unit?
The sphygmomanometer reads 48; mmHg
